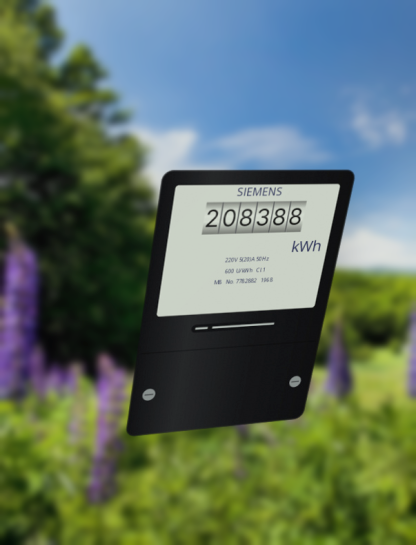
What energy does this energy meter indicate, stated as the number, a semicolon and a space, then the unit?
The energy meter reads 208388; kWh
